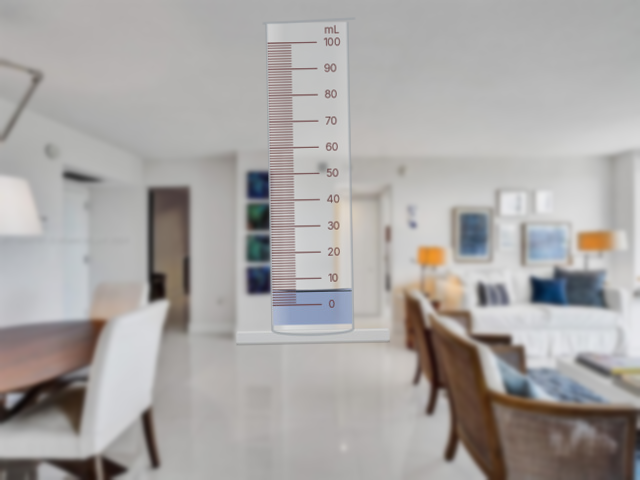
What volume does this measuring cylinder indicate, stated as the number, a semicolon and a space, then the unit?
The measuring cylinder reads 5; mL
